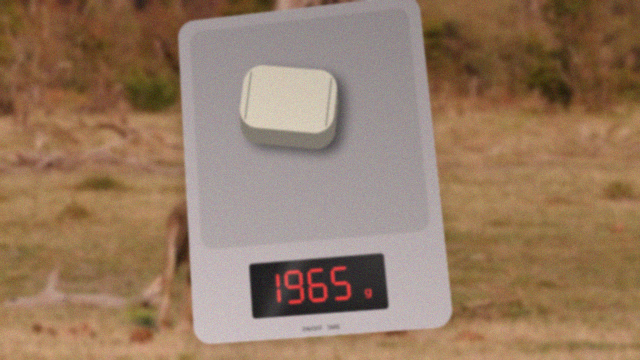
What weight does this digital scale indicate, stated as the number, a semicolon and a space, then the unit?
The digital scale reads 1965; g
